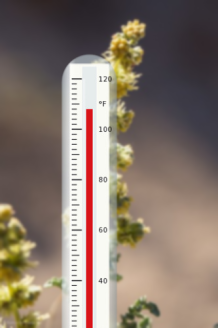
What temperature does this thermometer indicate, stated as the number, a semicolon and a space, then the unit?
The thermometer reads 108; °F
